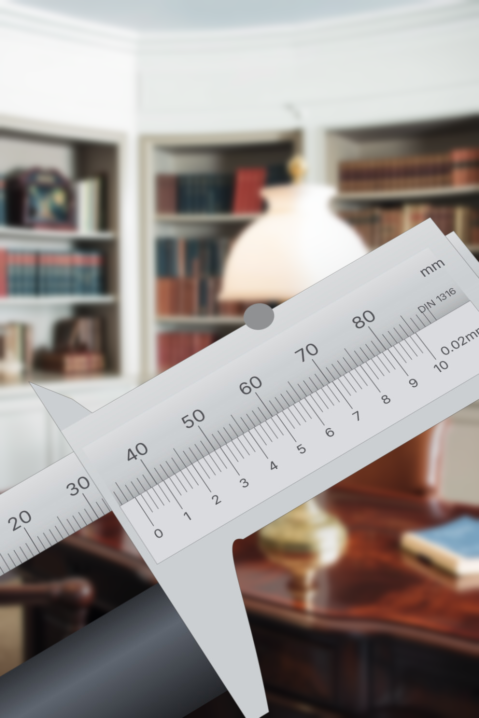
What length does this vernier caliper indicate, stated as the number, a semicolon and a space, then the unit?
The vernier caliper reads 36.2; mm
